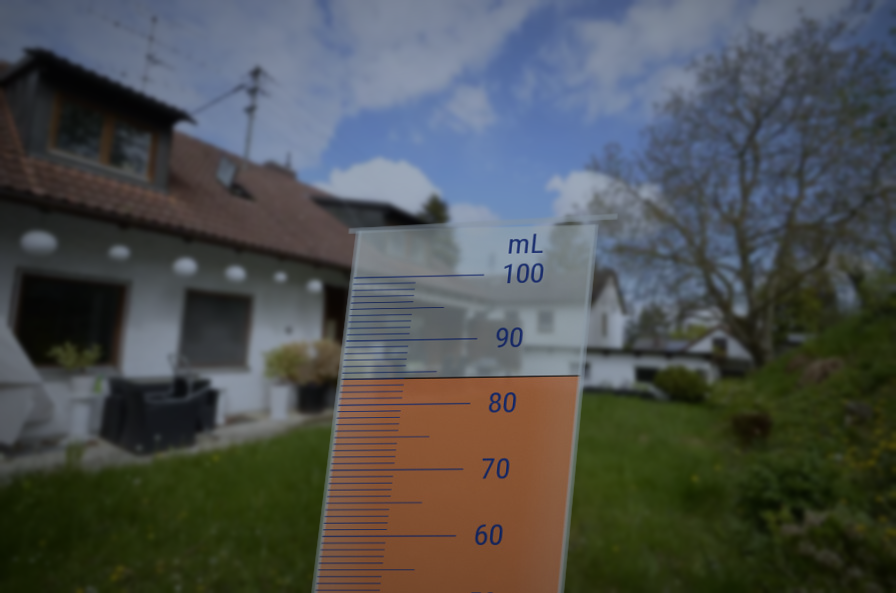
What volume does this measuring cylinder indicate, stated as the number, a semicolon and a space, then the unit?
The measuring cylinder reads 84; mL
